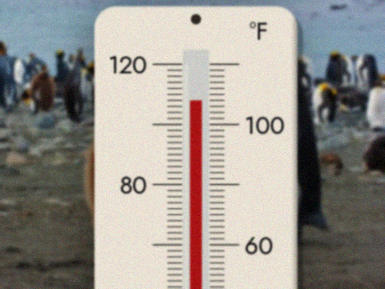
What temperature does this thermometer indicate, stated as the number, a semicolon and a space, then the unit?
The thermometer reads 108; °F
